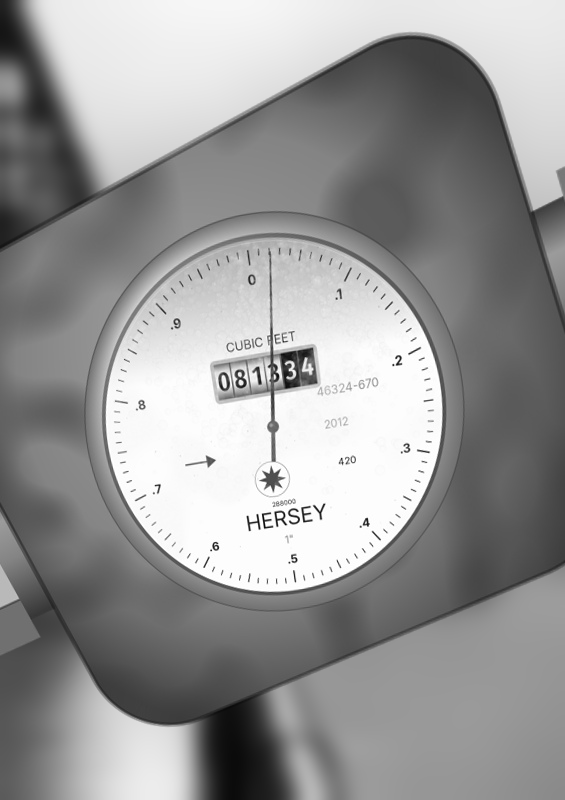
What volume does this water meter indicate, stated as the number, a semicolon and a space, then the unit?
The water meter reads 81334.02; ft³
